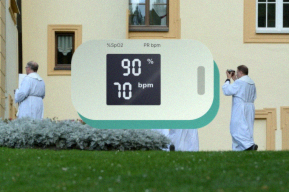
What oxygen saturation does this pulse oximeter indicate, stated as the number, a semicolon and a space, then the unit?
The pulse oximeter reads 90; %
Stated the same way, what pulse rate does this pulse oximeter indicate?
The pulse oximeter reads 70; bpm
